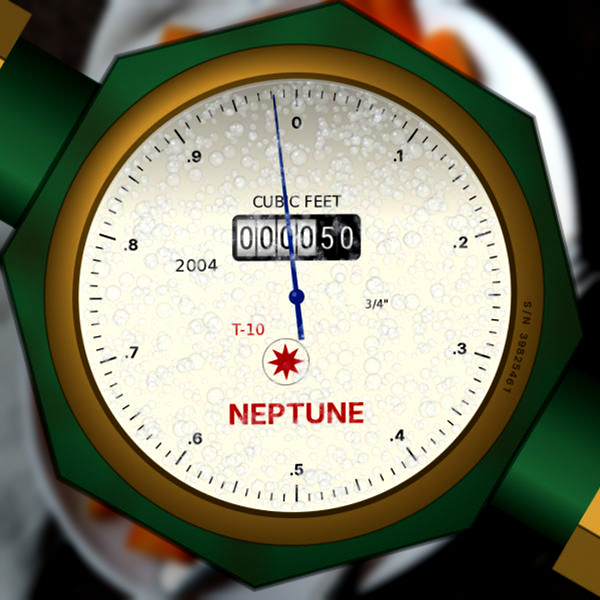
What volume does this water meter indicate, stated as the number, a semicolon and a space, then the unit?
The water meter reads 49.98; ft³
